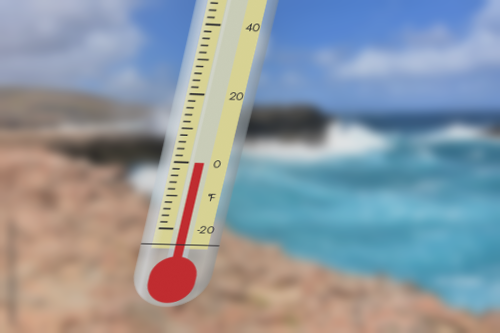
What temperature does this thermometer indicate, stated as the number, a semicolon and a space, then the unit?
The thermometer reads 0; °F
